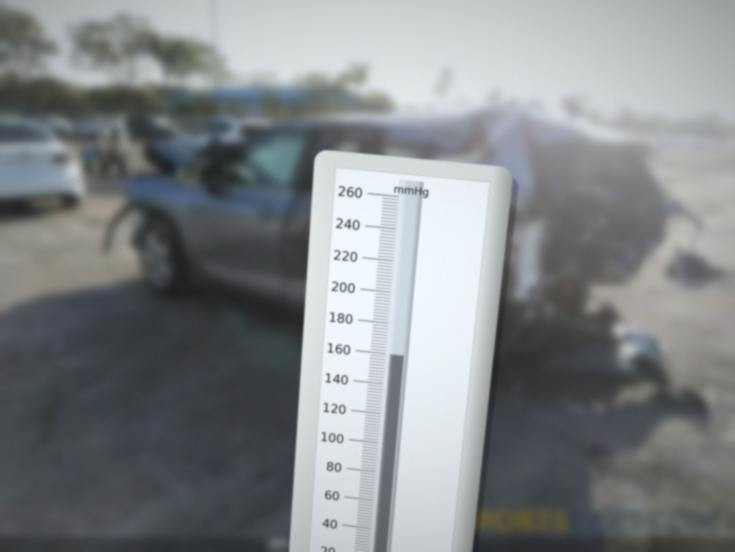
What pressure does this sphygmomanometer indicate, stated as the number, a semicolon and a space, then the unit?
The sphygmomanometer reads 160; mmHg
